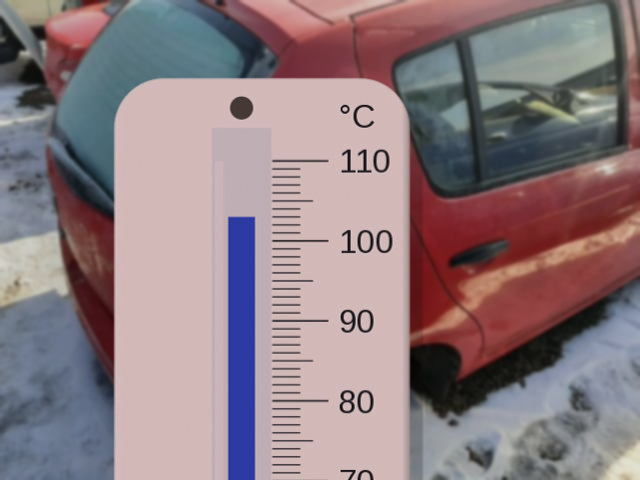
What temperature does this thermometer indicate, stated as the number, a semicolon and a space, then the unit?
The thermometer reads 103; °C
